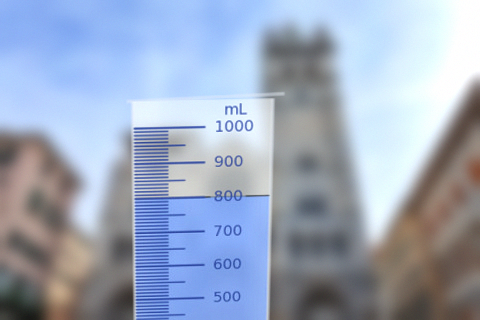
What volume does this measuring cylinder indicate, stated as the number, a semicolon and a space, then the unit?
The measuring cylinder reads 800; mL
